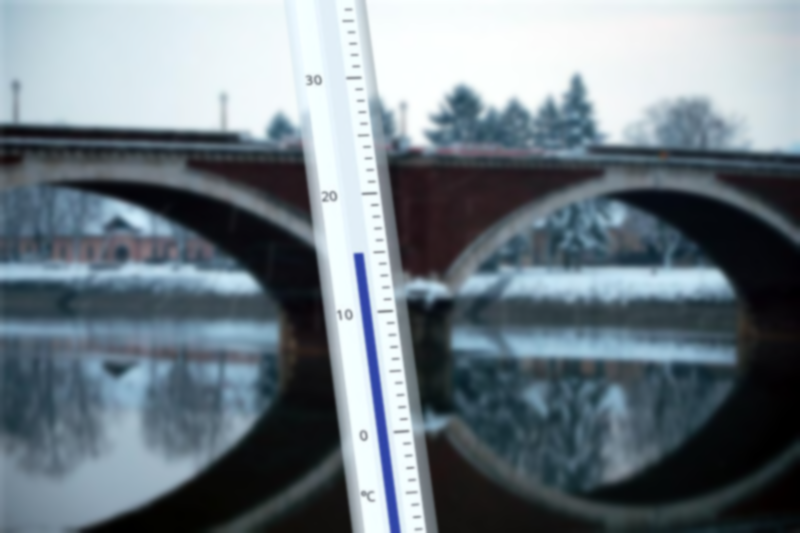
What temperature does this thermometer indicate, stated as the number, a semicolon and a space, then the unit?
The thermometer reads 15; °C
